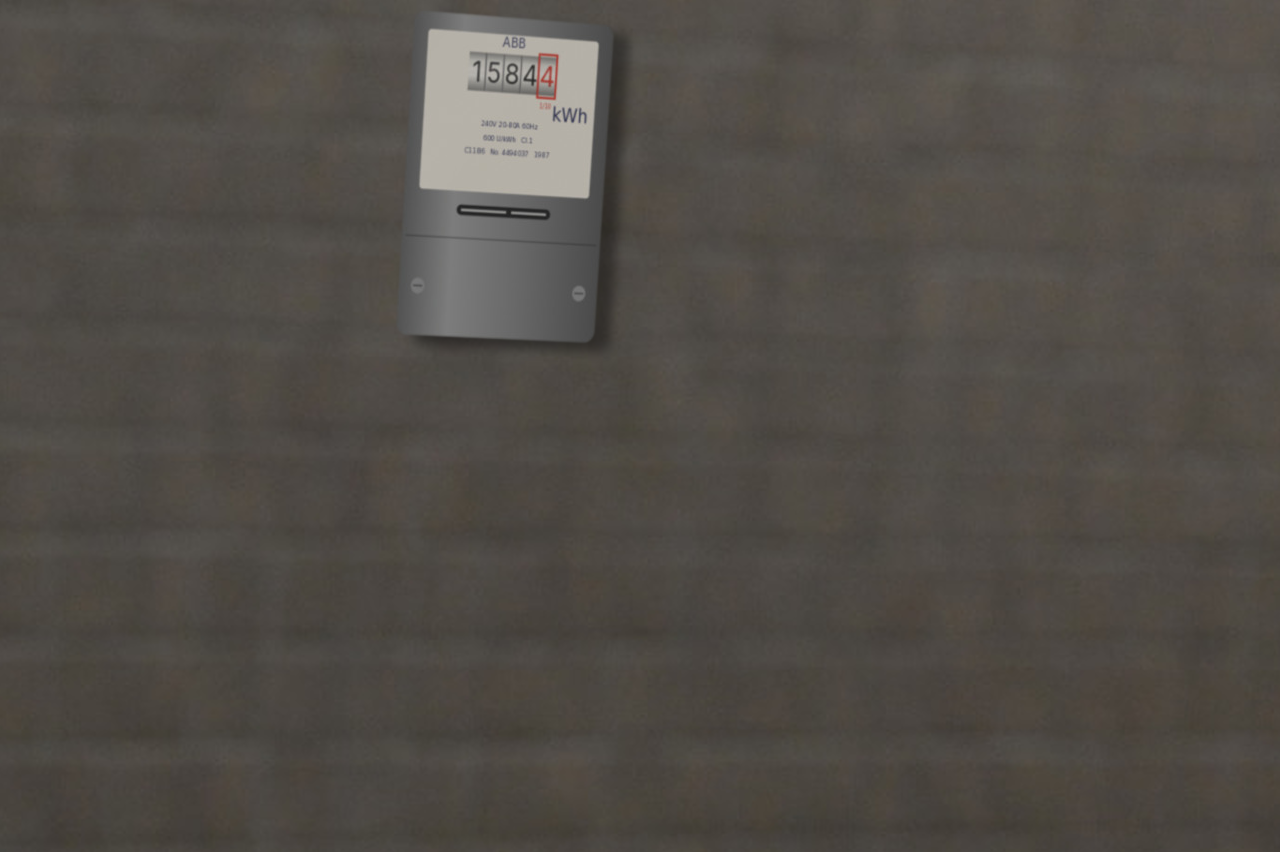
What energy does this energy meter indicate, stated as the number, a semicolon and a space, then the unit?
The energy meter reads 1584.4; kWh
